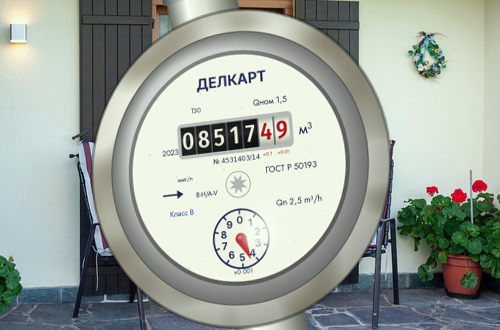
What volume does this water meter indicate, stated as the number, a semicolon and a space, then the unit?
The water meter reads 8517.494; m³
